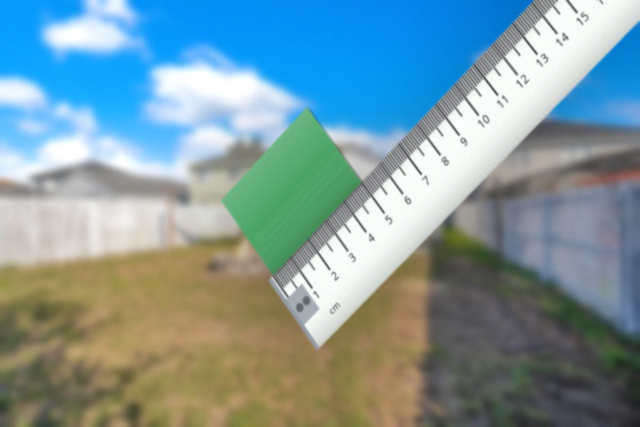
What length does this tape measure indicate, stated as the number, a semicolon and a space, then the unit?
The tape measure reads 5; cm
